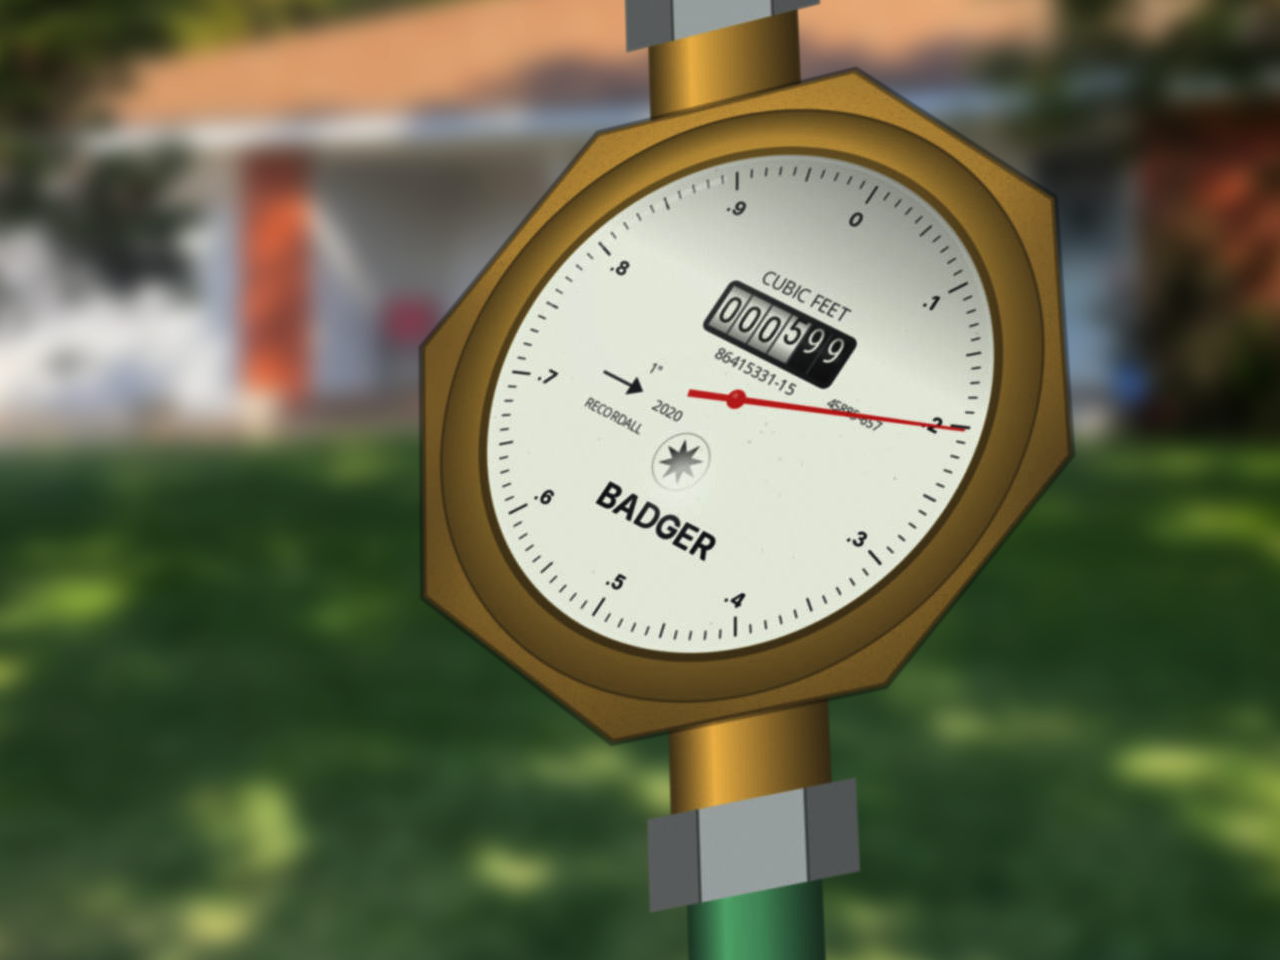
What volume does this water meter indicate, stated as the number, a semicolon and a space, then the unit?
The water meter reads 599.20; ft³
